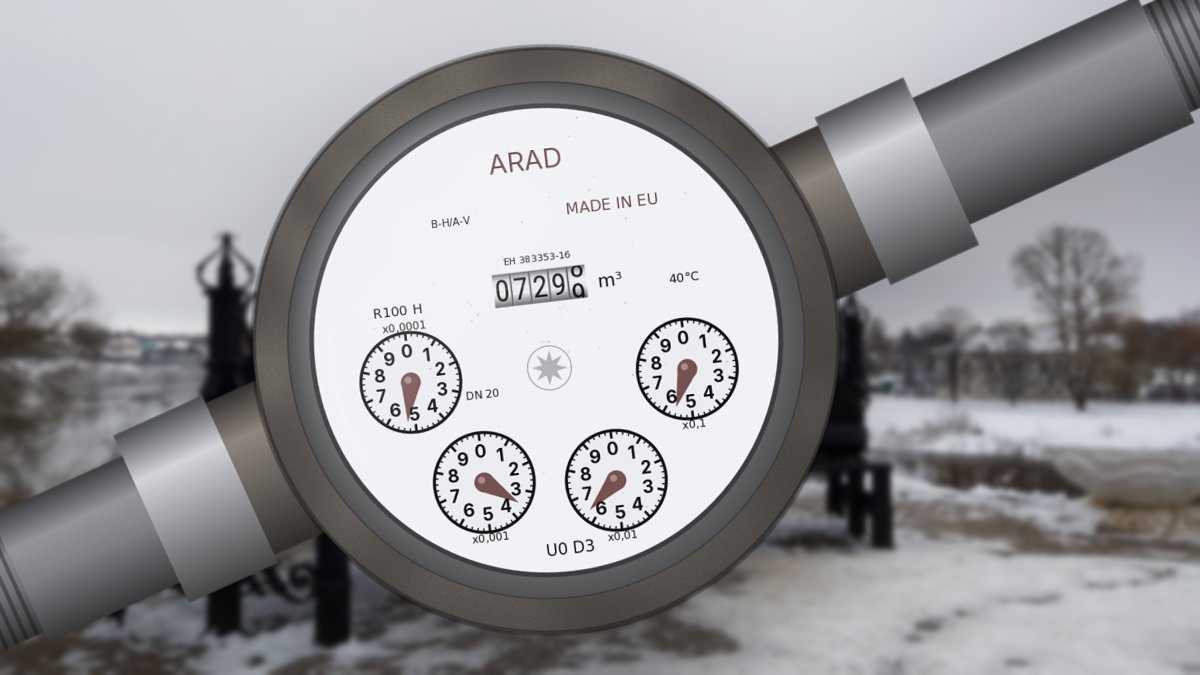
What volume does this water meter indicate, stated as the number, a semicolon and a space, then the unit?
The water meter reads 7298.5635; m³
